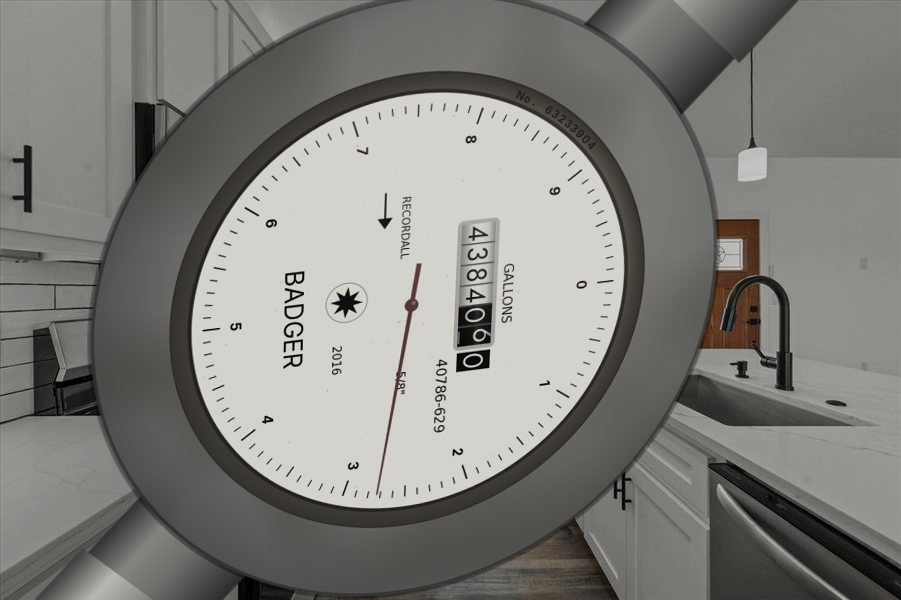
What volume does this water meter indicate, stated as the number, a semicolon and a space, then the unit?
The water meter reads 4384062.7; gal
